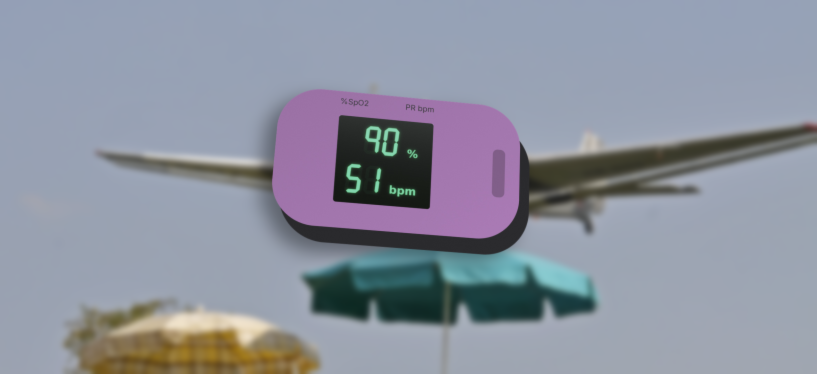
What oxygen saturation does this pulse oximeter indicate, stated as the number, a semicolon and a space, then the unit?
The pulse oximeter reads 90; %
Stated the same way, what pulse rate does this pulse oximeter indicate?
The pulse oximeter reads 51; bpm
